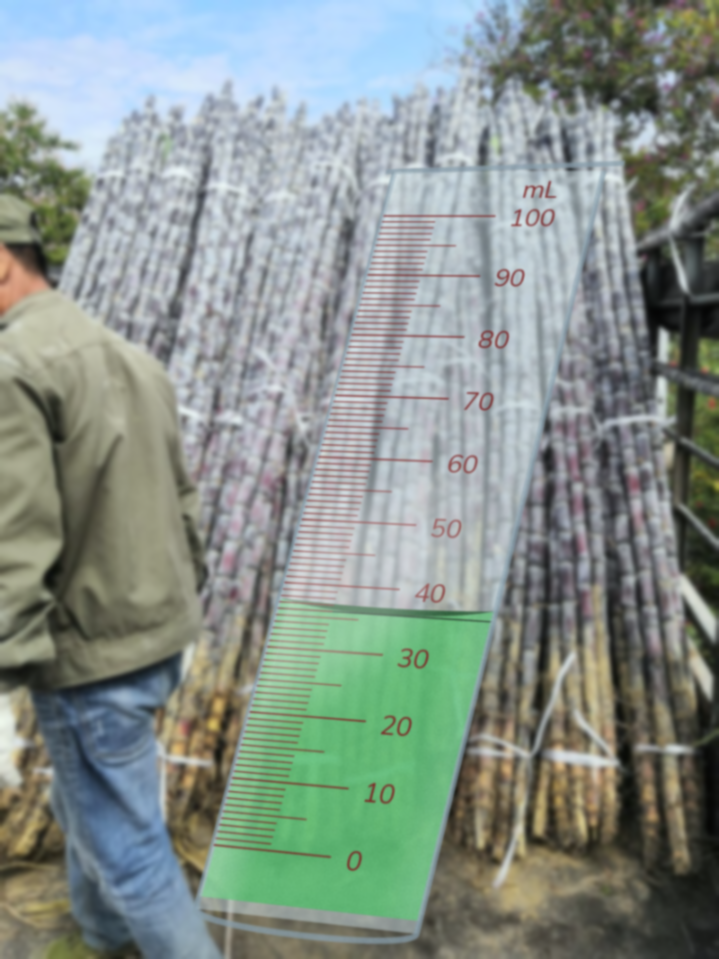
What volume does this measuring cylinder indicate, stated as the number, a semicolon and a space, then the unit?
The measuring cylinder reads 36; mL
